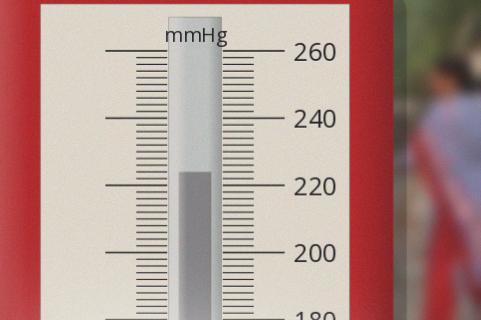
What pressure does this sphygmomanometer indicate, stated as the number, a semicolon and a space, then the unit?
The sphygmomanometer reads 224; mmHg
